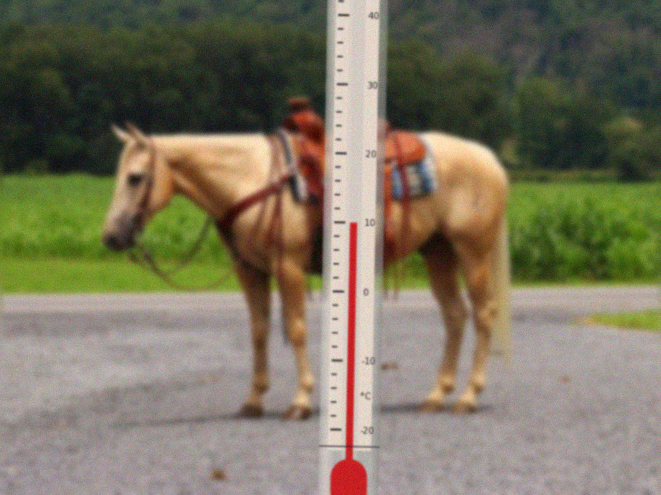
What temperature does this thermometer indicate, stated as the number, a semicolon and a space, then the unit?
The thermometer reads 10; °C
